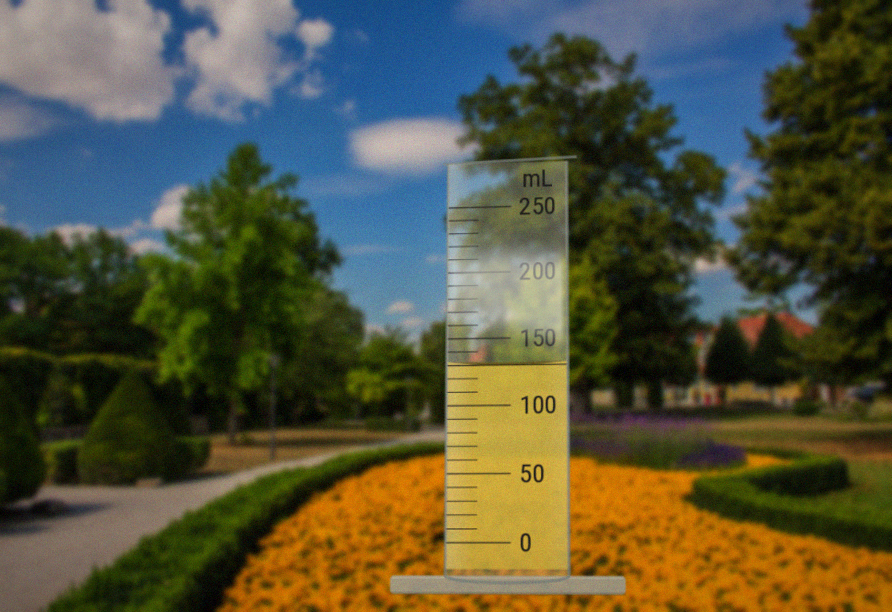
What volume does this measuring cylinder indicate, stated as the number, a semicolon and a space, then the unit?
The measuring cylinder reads 130; mL
